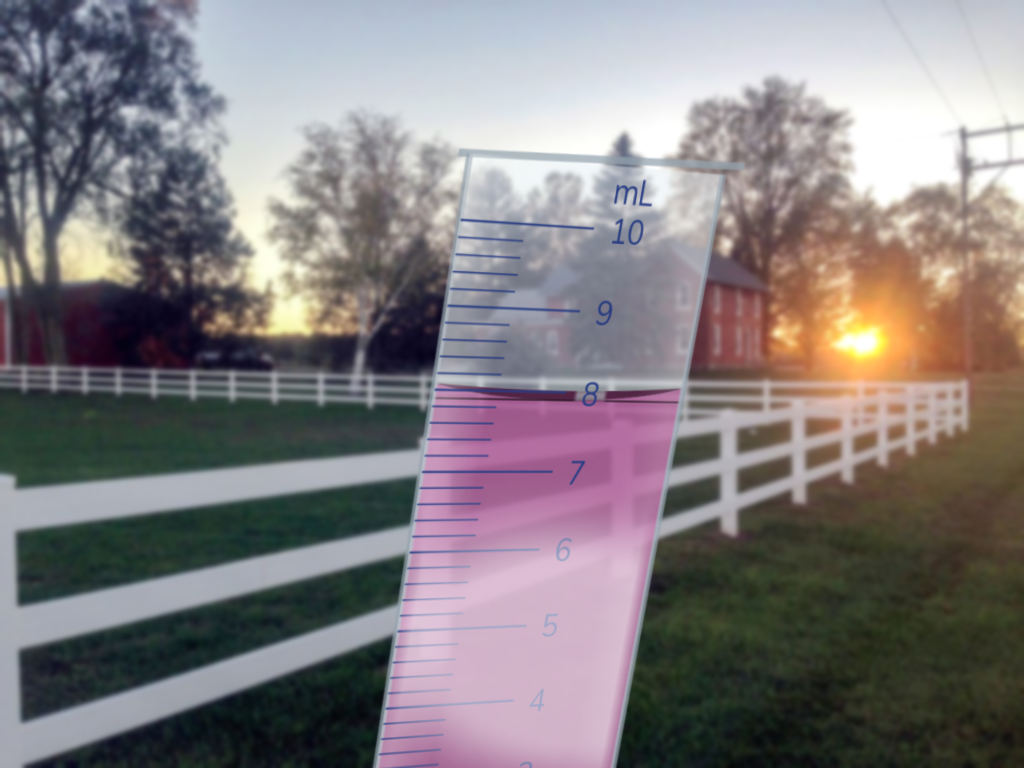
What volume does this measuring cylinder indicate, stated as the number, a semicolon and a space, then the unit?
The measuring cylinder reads 7.9; mL
